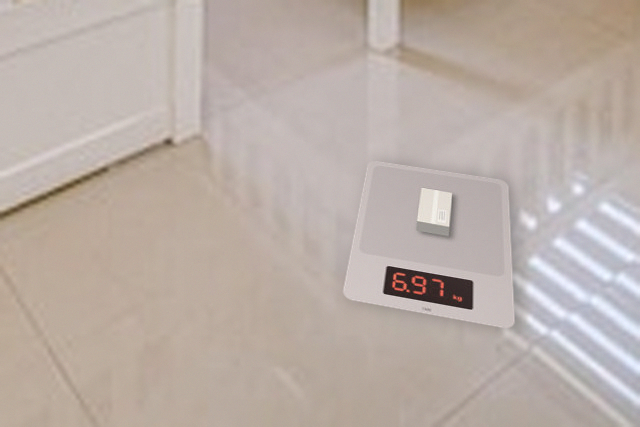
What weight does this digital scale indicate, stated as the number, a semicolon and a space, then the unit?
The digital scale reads 6.97; kg
